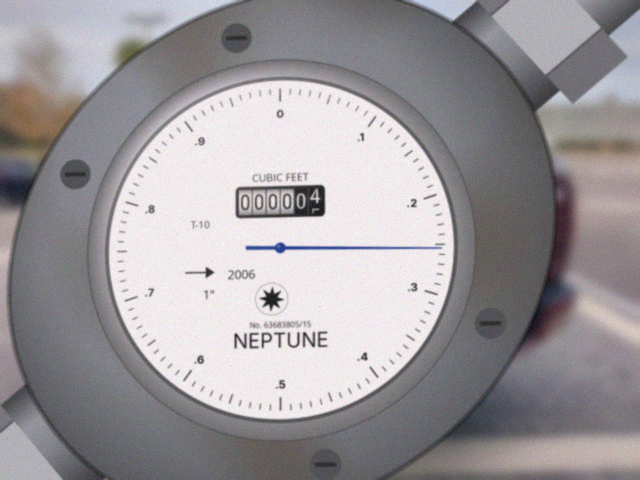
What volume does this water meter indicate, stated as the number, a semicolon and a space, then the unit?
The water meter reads 4.25; ft³
